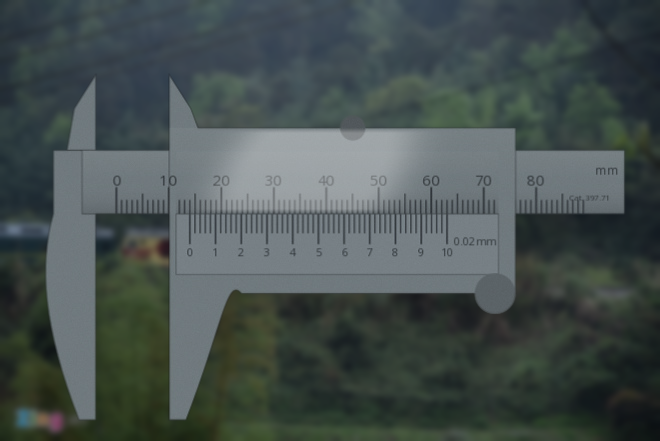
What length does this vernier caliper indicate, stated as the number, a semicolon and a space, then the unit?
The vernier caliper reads 14.0; mm
